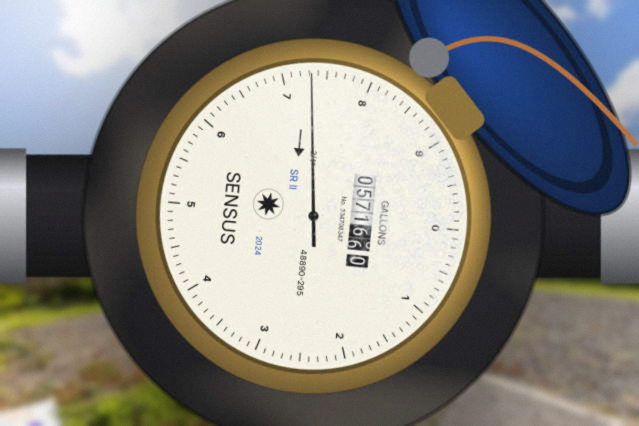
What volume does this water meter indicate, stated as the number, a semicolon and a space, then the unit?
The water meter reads 571657.3; gal
